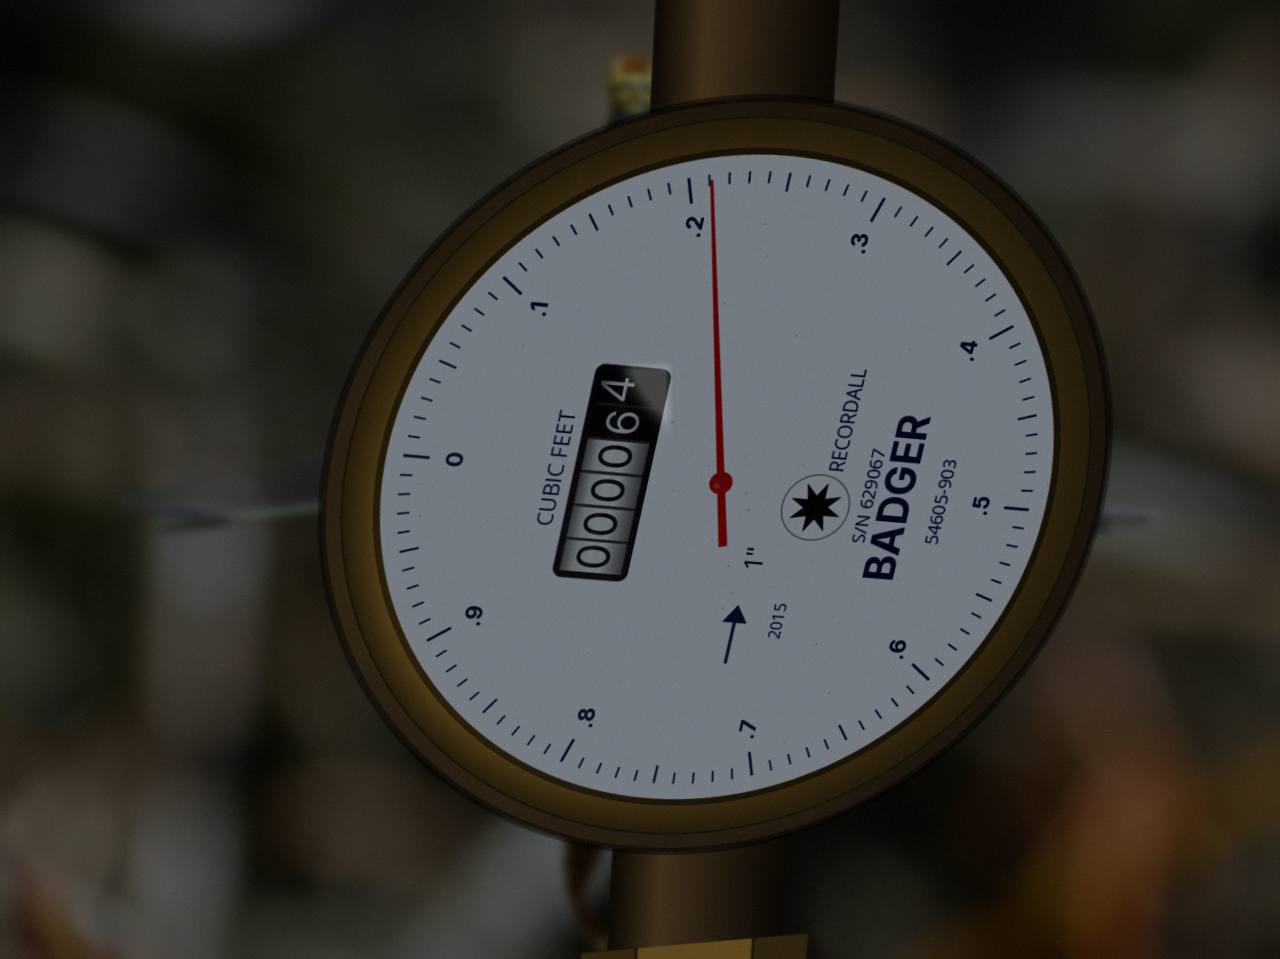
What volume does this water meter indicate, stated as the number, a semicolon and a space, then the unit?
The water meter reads 64.21; ft³
